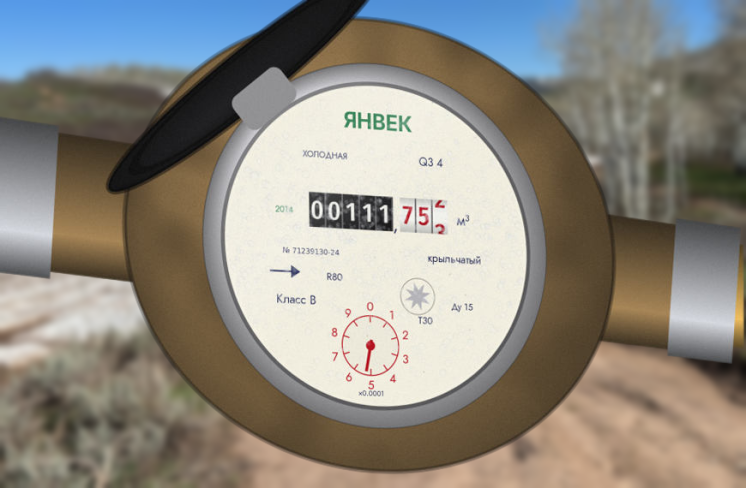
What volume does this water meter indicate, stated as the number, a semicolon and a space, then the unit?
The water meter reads 111.7525; m³
